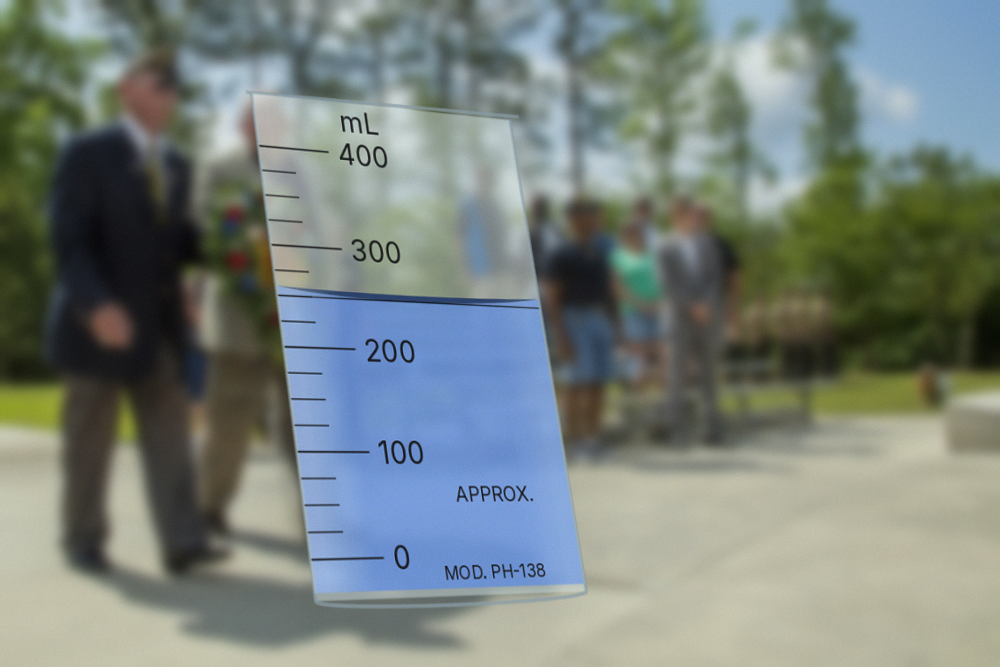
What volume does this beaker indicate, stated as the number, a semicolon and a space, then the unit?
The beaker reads 250; mL
